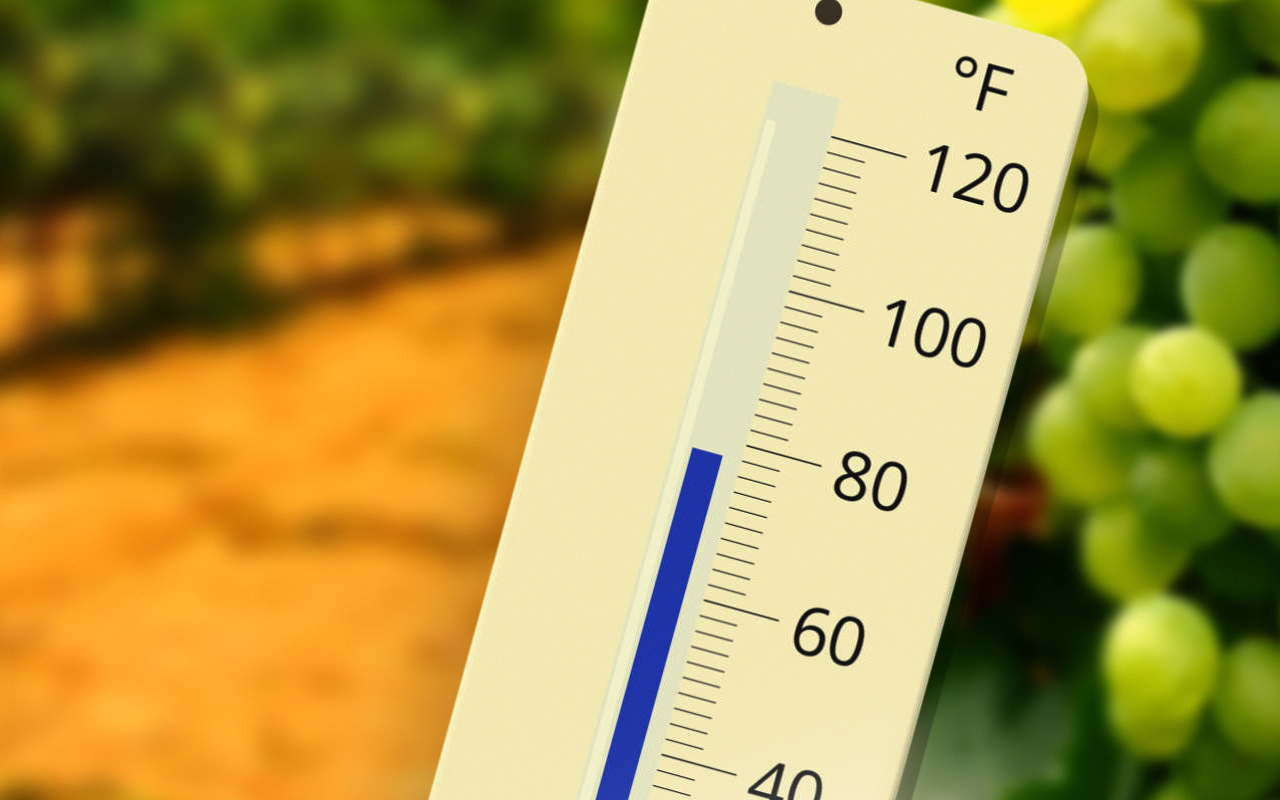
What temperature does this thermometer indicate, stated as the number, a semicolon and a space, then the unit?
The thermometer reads 78; °F
